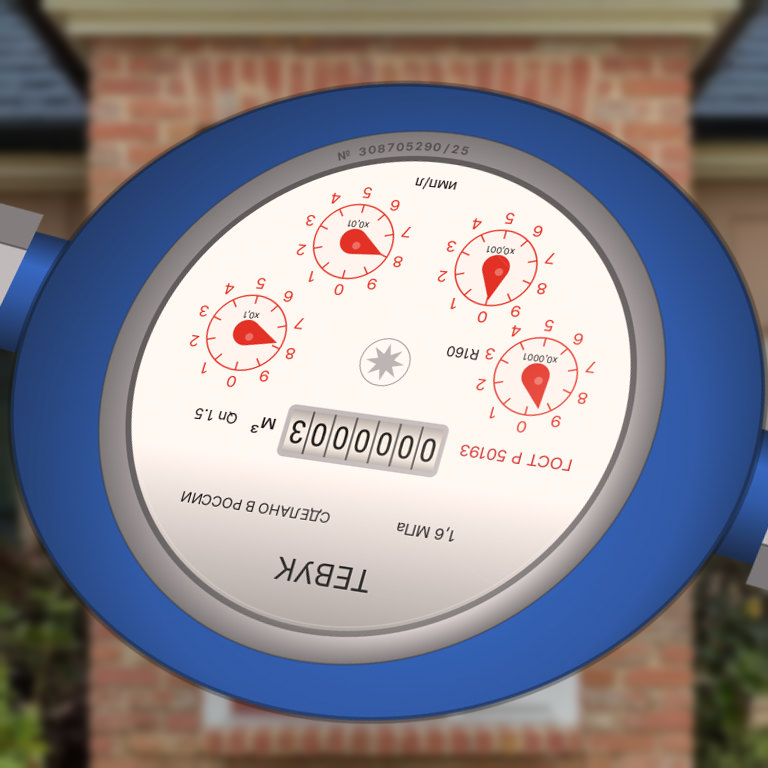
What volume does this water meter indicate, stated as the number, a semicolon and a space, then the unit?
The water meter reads 3.7799; m³
